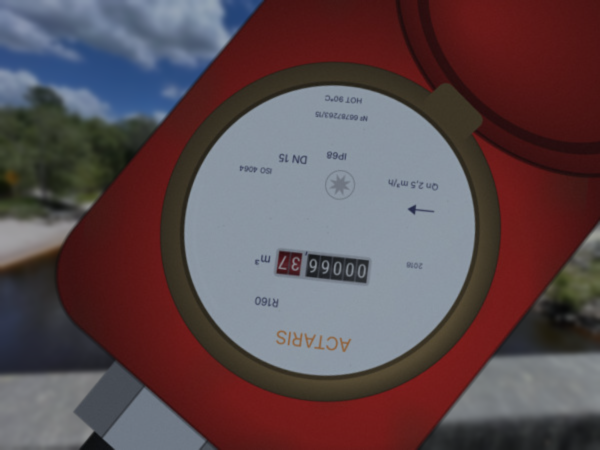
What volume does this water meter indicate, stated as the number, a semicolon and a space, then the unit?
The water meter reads 66.37; m³
